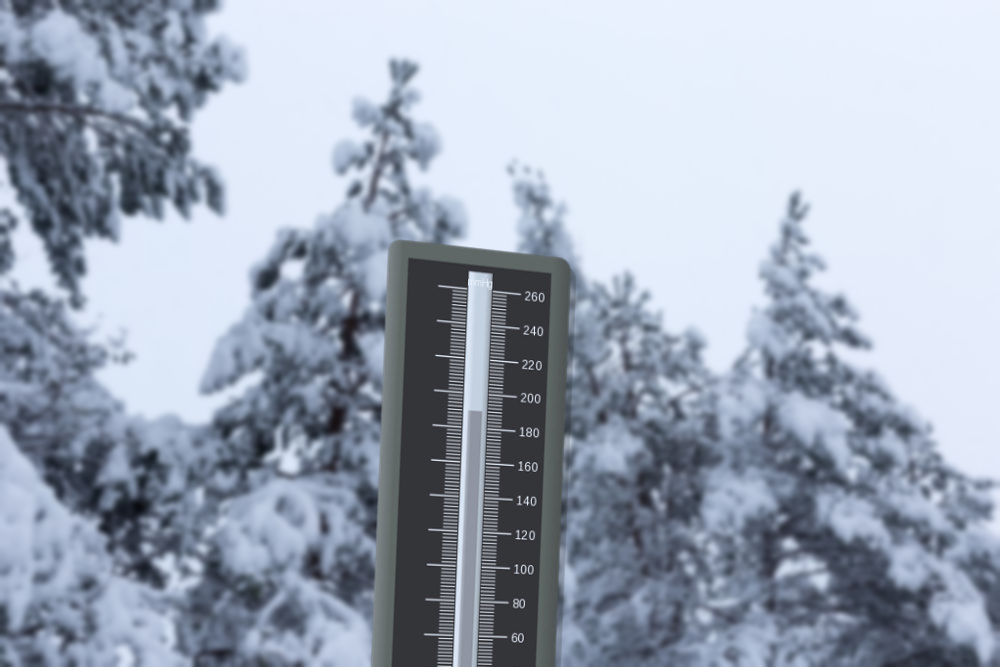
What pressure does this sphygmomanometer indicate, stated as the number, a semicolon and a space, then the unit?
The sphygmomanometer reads 190; mmHg
